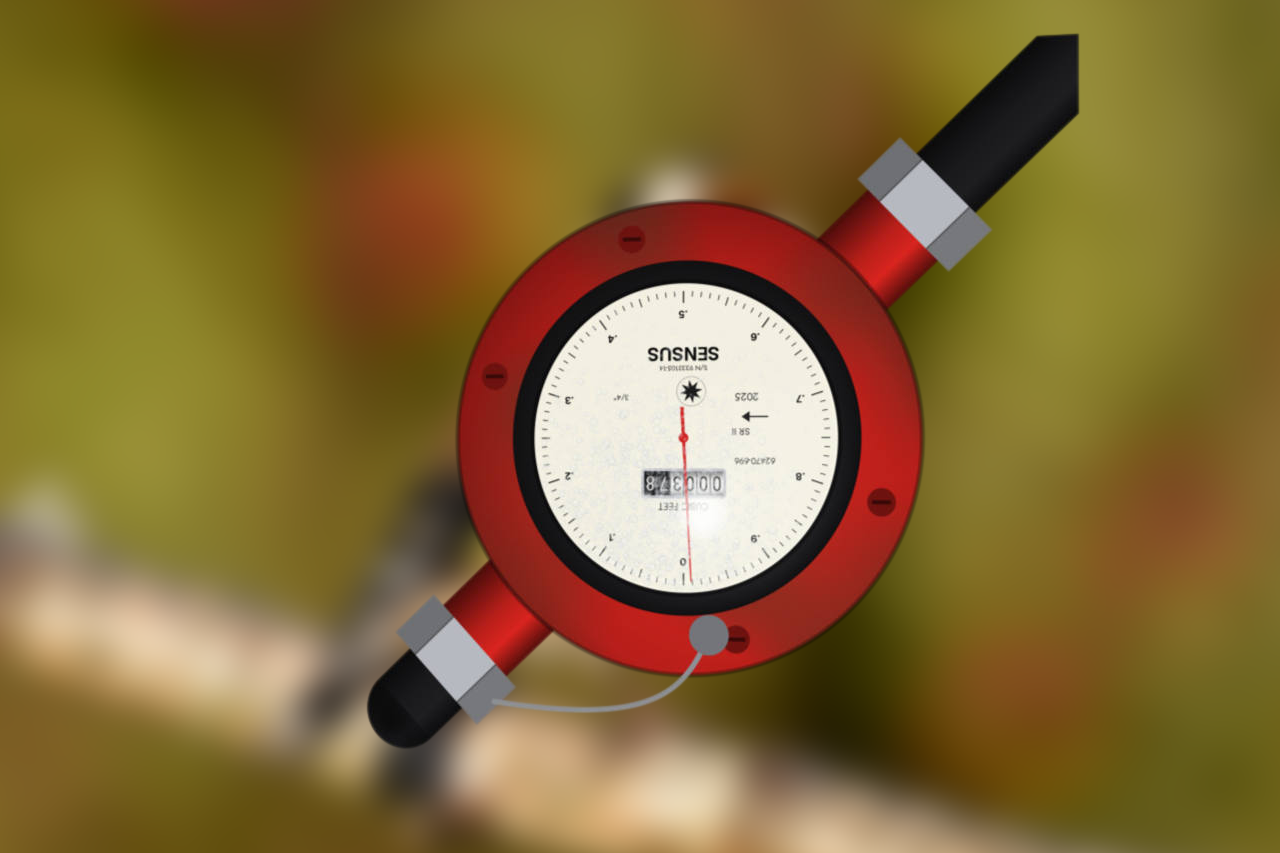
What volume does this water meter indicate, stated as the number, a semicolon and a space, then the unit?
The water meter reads 377.99; ft³
